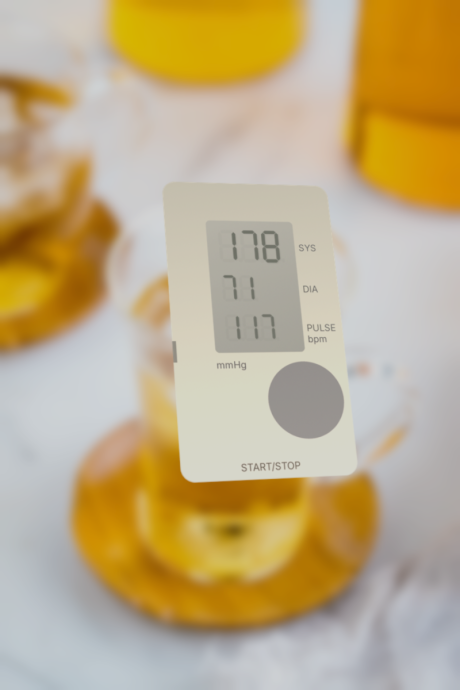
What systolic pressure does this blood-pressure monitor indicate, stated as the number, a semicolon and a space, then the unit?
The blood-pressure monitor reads 178; mmHg
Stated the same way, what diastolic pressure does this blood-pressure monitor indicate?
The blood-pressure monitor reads 71; mmHg
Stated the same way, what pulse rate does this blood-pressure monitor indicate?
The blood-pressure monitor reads 117; bpm
